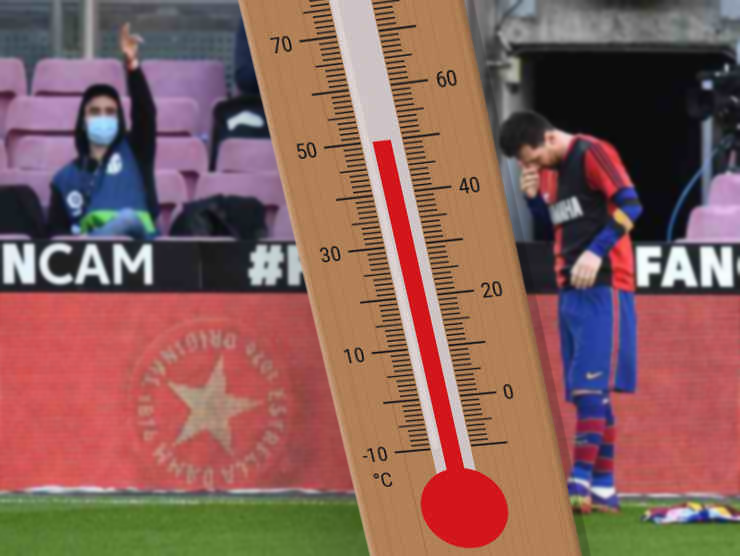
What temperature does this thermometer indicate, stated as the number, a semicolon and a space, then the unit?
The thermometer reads 50; °C
